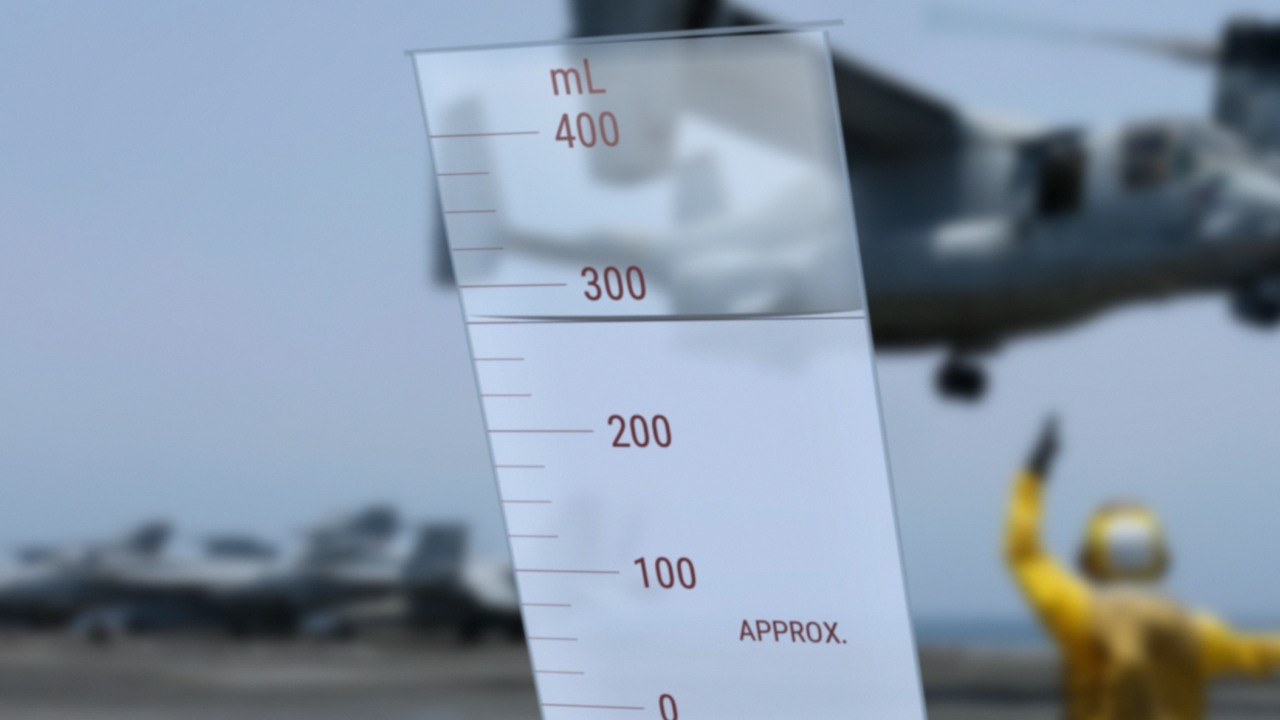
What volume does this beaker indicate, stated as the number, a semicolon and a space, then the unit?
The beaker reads 275; mL
